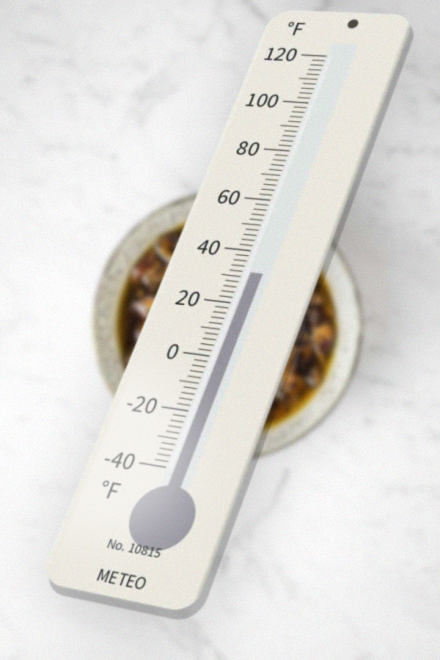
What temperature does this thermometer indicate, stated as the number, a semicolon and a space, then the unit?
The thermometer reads 32; °F
